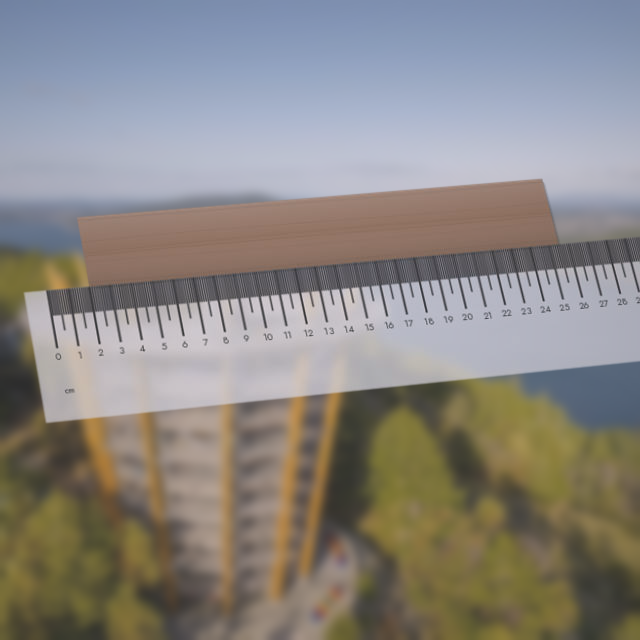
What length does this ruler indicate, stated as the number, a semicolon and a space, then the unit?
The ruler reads 23.5; cm
